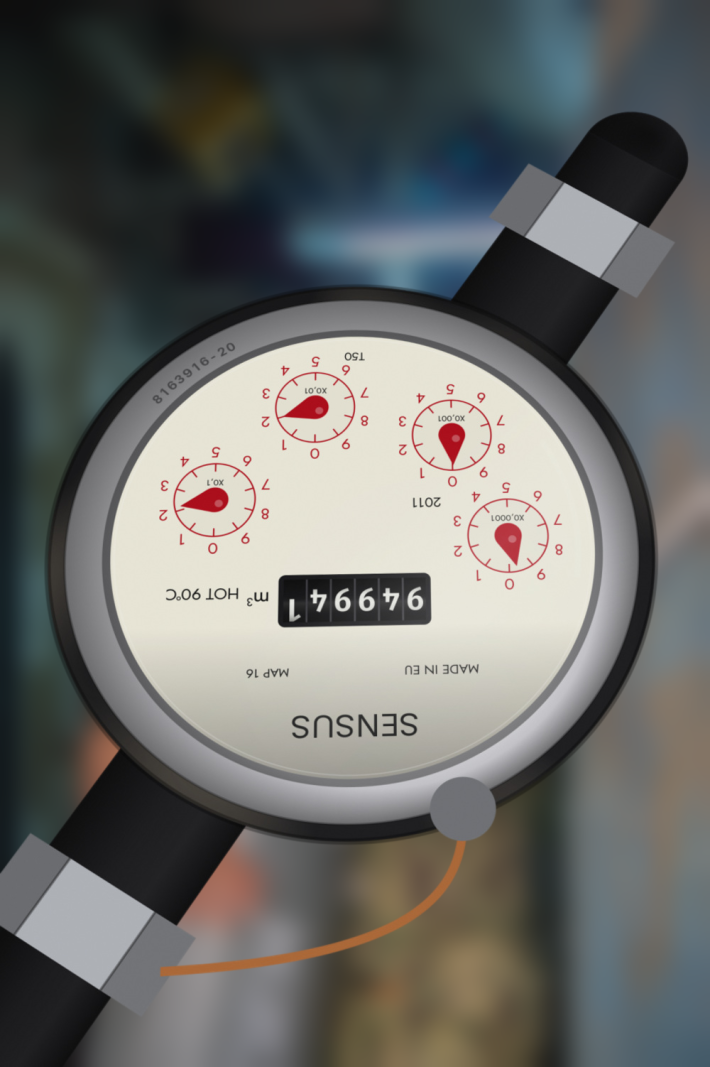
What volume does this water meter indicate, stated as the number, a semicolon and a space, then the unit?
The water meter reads 949941.2199; m³
